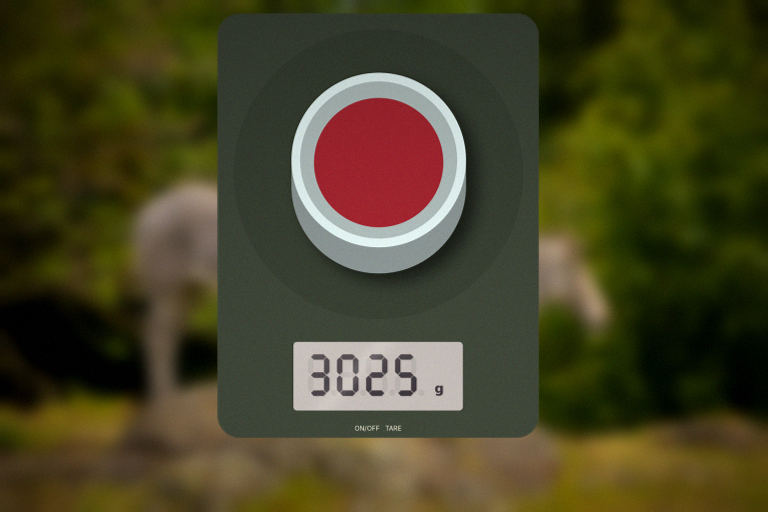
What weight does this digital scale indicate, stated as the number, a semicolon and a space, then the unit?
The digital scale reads 3025; g
